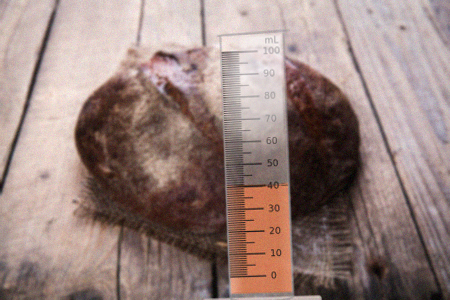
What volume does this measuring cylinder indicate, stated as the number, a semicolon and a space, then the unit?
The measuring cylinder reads 40; mL
